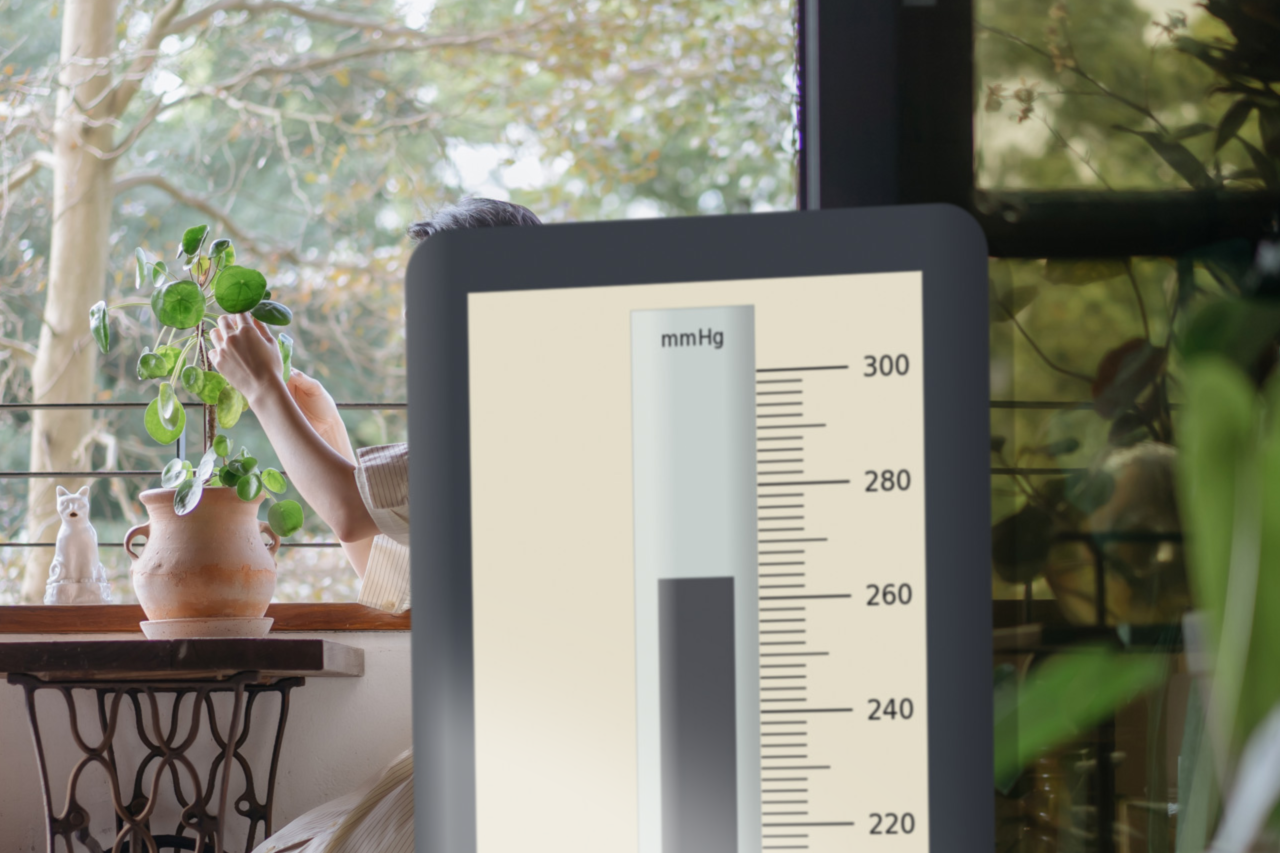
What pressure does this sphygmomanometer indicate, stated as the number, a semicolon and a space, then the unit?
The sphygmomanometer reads 264; mmHg
